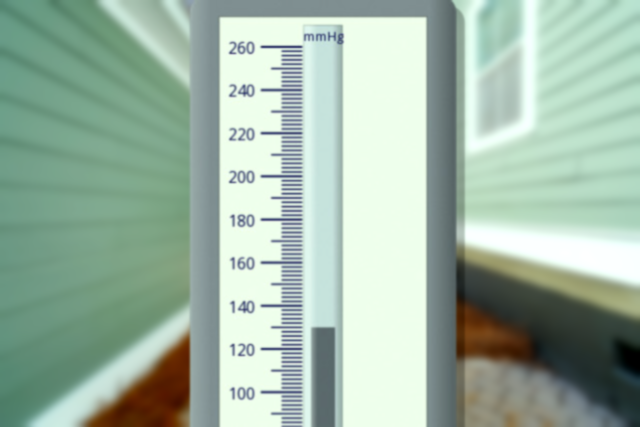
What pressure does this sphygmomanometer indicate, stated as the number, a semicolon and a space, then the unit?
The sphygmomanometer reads 130; mmHg
